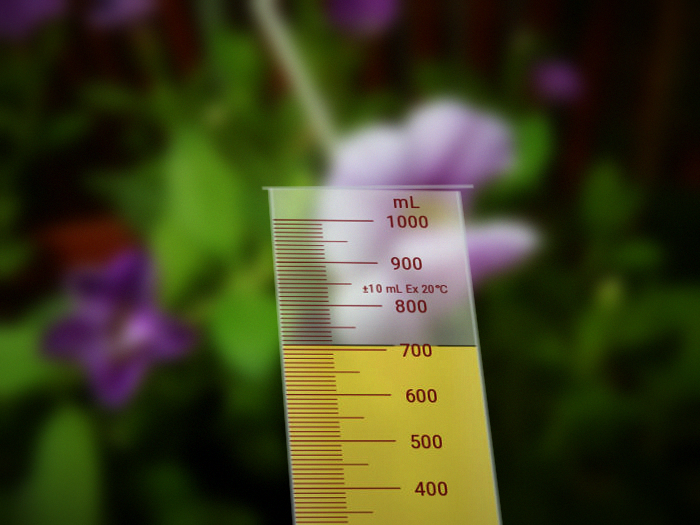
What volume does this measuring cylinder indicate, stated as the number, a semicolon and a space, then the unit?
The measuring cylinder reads 710; mL
